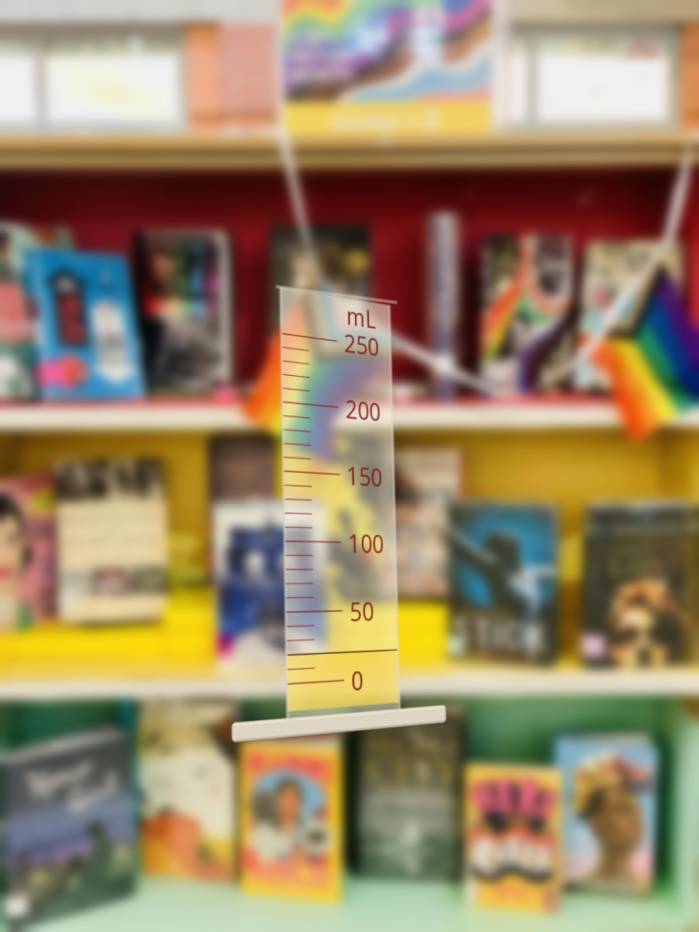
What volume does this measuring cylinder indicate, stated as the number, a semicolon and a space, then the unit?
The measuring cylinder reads 20; mL
